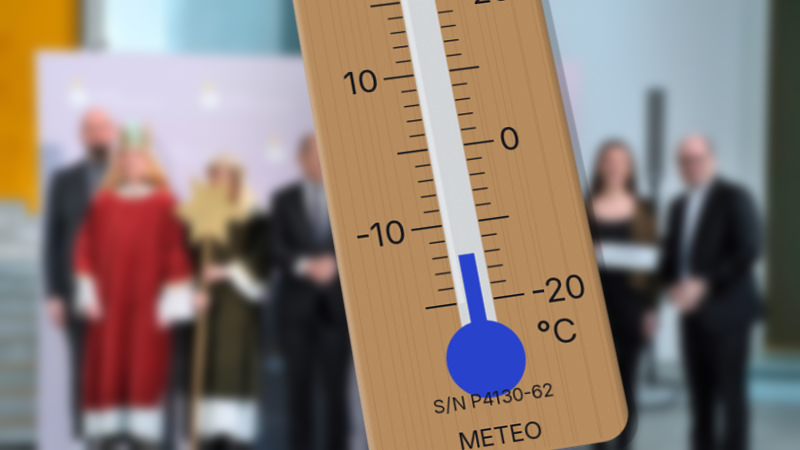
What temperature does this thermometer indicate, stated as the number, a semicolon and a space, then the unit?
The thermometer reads -14; °C
